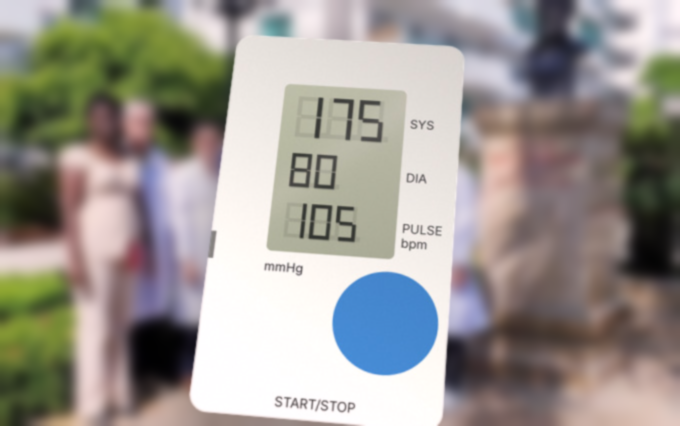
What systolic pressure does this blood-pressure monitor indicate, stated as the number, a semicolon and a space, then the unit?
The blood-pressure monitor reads 175; mmHg
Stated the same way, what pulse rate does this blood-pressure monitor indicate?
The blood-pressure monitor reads 105; bpm
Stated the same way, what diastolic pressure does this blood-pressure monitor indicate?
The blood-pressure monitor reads 80; mmHg
